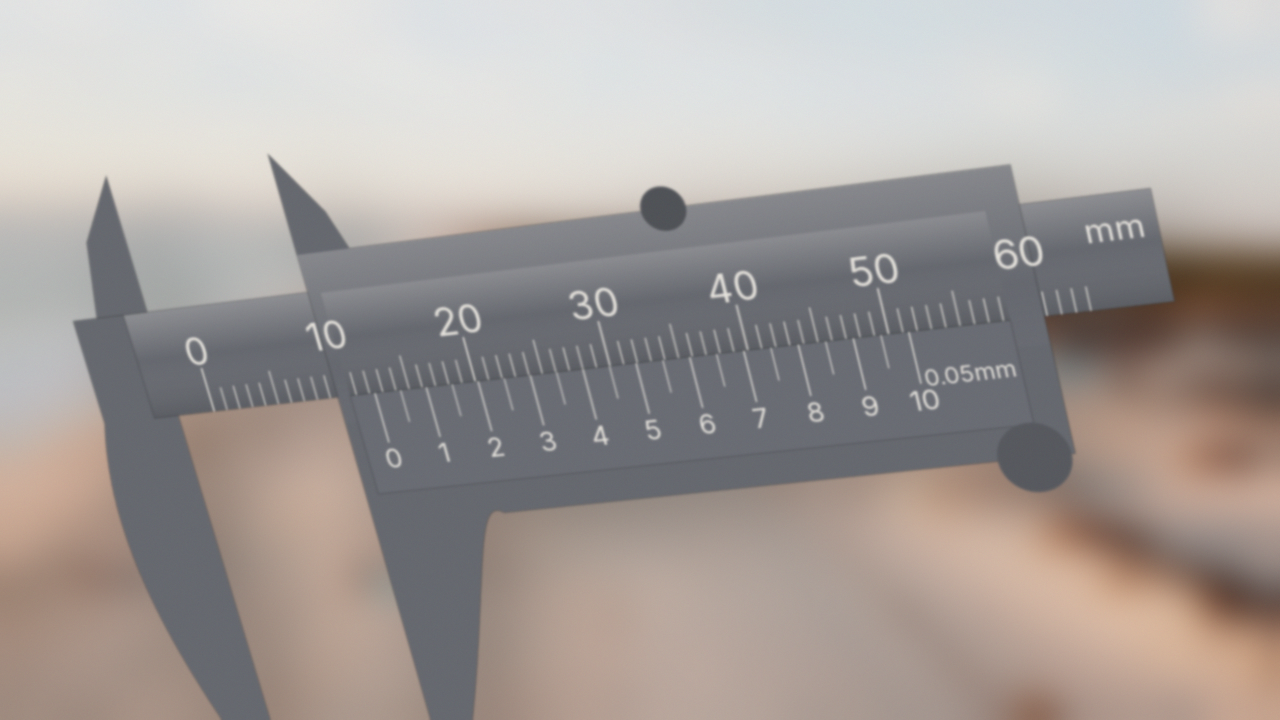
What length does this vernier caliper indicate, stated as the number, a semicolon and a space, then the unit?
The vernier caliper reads 12.4; mm
